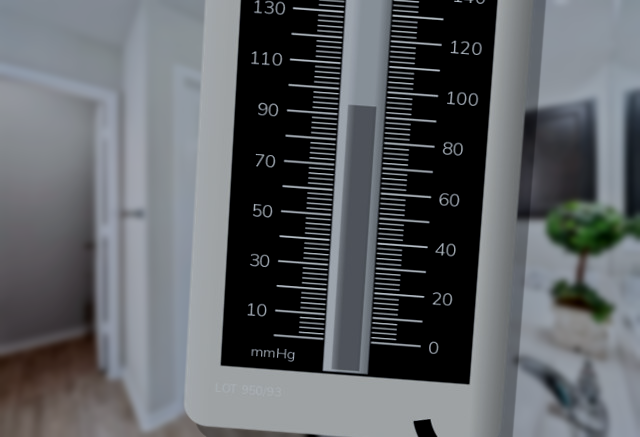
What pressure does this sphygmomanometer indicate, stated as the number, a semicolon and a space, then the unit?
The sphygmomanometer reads 94; mmHg
